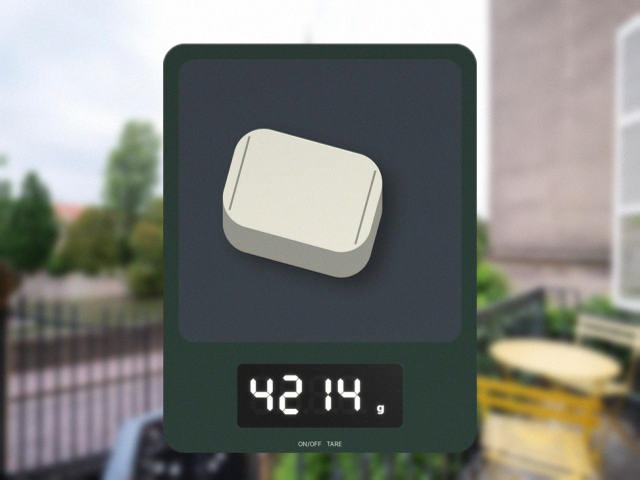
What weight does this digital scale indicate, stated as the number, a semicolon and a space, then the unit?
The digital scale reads 4214; g
